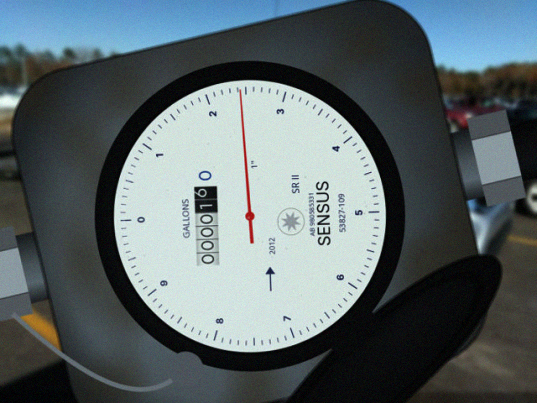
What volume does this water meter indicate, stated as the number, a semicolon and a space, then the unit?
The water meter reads 162.4; gal
